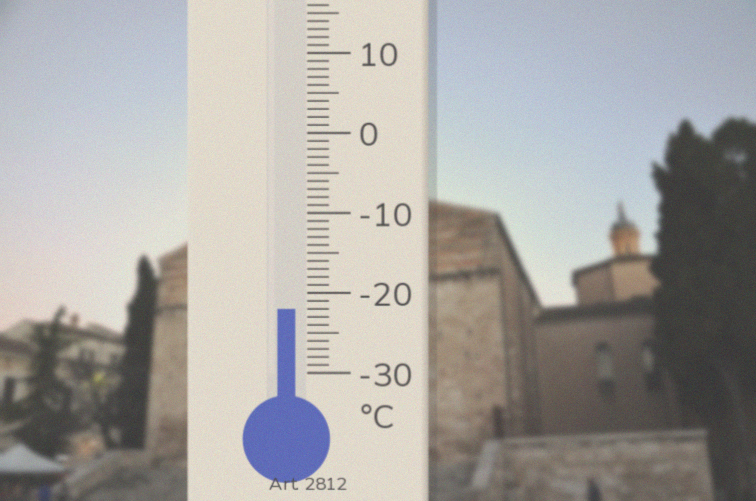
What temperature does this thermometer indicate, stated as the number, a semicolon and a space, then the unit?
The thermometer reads -22; °C
